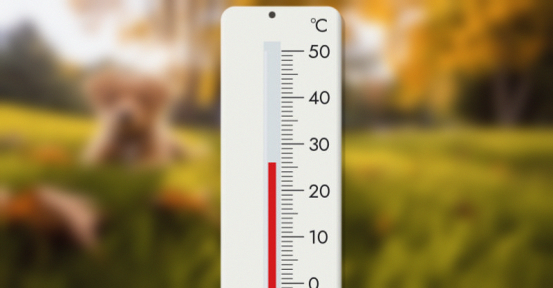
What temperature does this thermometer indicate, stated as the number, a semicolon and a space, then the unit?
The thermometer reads 26; °C
